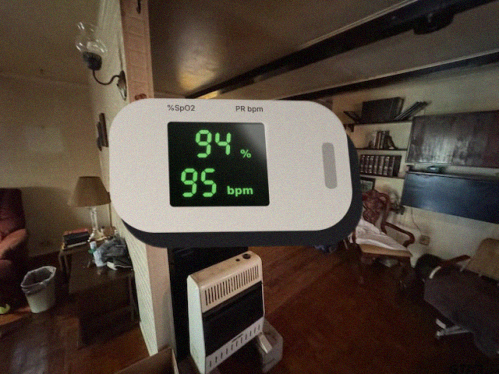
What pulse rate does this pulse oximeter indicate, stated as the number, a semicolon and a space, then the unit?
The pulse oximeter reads 95; bpm
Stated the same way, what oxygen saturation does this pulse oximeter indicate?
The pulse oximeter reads 94; %
